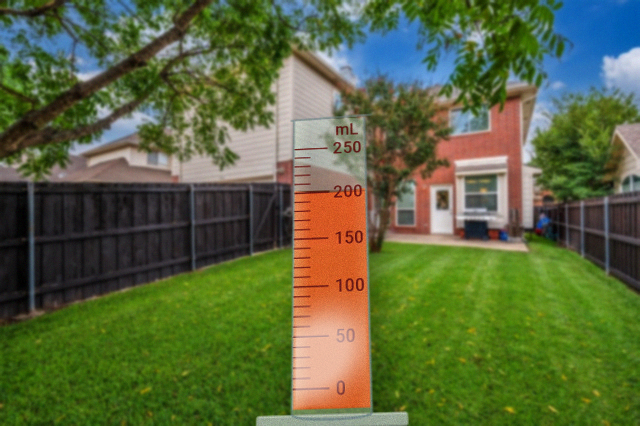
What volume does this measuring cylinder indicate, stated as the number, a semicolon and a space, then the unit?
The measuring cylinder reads 200; mL
